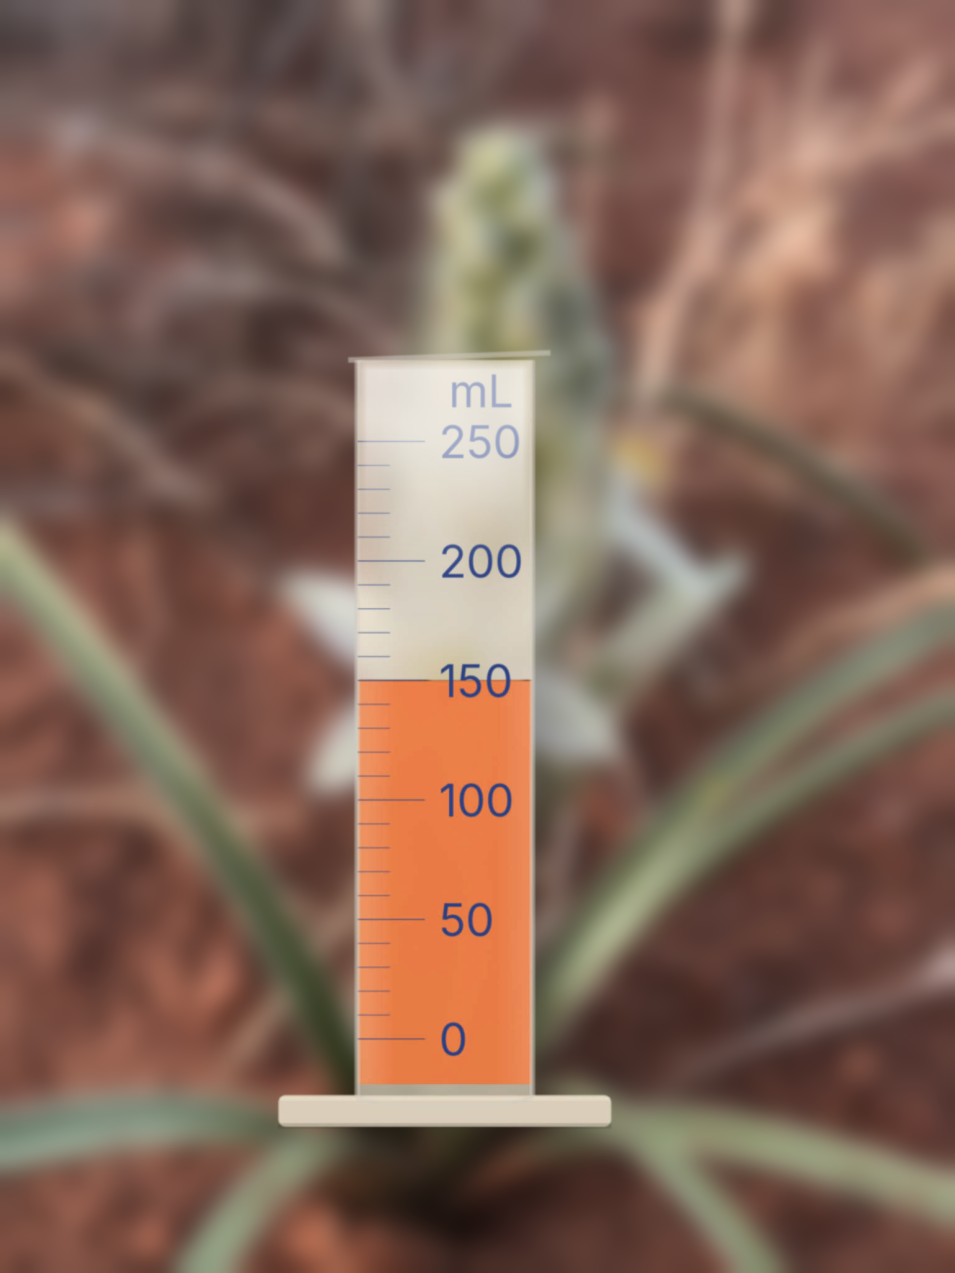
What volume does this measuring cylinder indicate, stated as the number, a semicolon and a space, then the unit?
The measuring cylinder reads 150; mL
